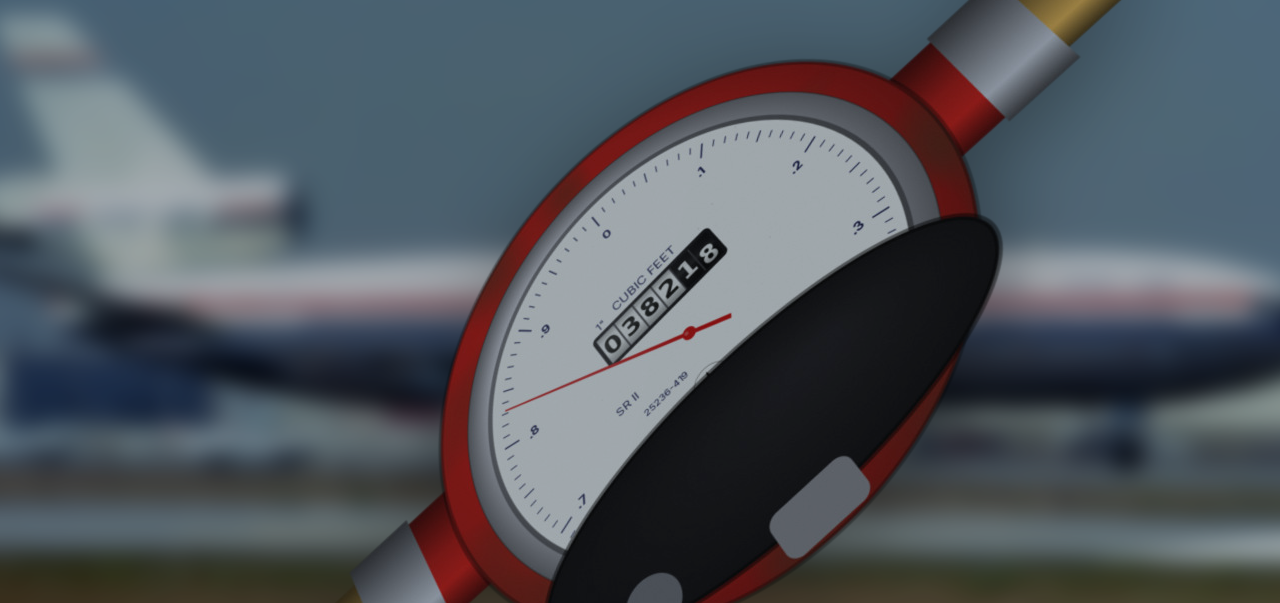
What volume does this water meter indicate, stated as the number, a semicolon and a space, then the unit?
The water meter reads 38217.83; ft³
